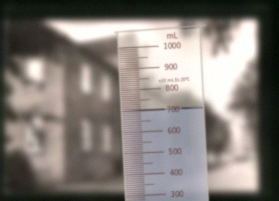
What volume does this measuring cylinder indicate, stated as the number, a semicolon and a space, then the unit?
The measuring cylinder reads 700; mL
